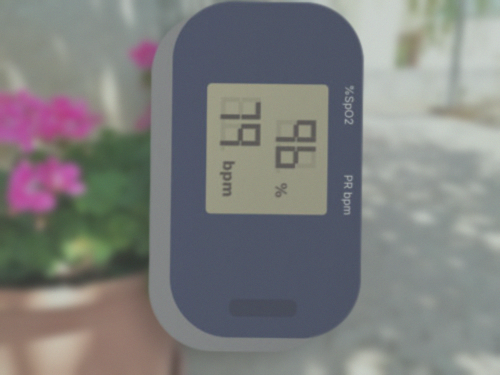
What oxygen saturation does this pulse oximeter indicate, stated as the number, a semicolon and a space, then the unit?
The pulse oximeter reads 96; %
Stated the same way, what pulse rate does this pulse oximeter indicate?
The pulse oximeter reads 79; bpm
